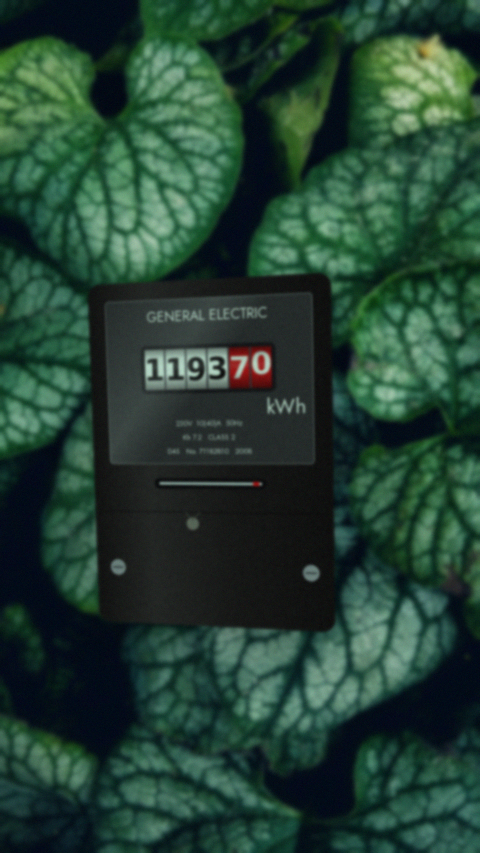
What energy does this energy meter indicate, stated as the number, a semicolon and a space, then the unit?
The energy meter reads 1193.70; kWh
